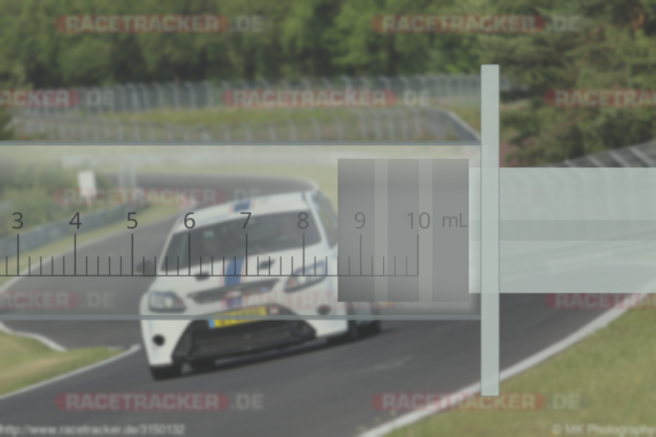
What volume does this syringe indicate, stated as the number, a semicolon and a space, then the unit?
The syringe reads 8.6; mL
